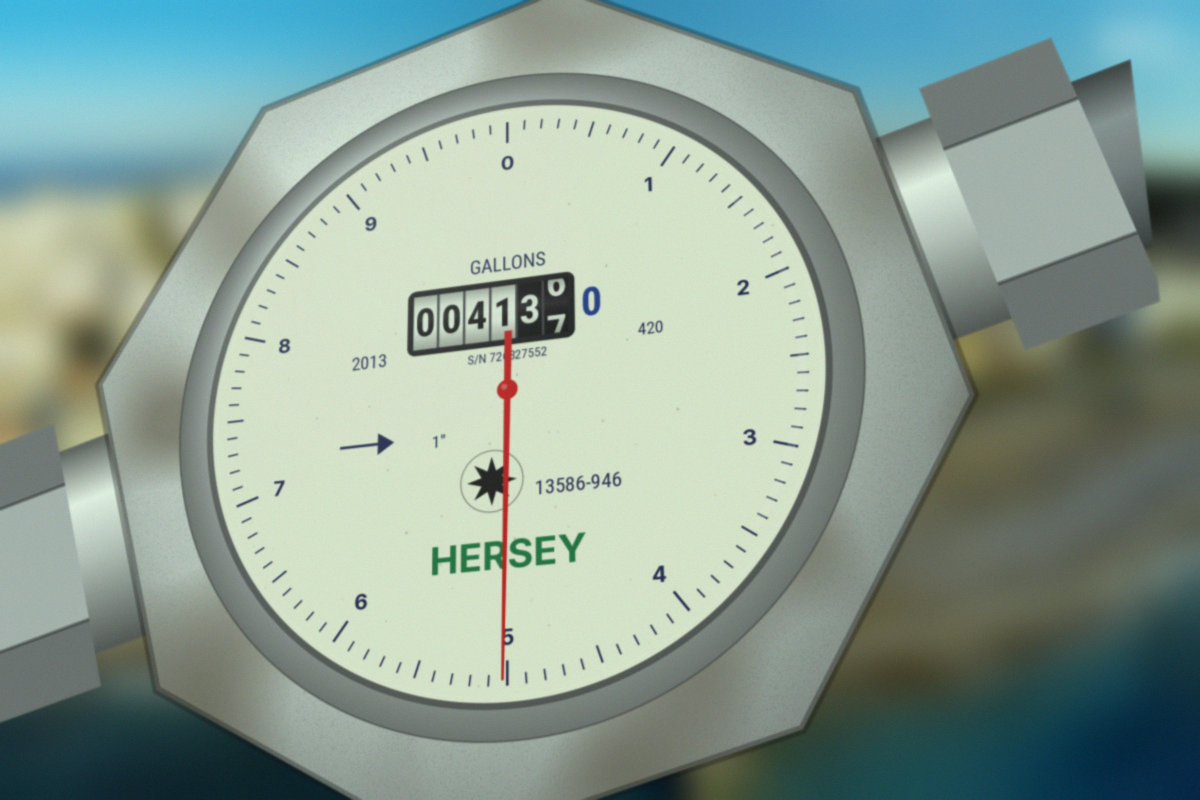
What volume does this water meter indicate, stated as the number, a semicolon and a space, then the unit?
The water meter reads 41365.0; gal
